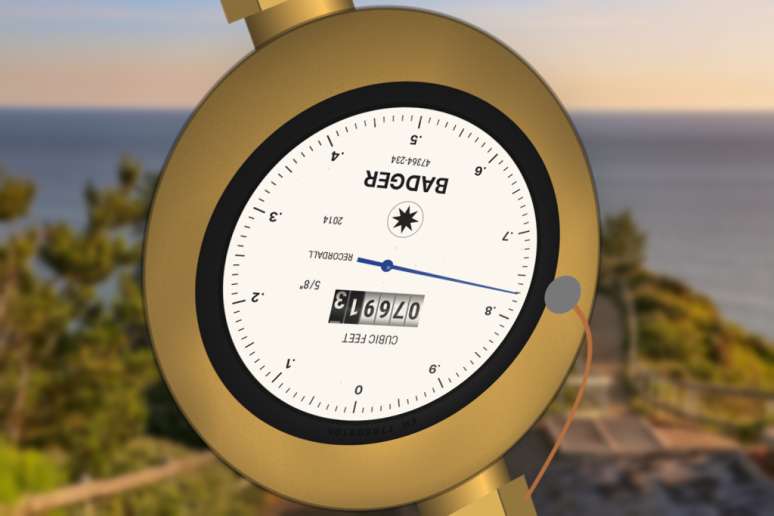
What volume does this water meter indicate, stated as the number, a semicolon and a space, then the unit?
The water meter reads 76912.77; ft³
